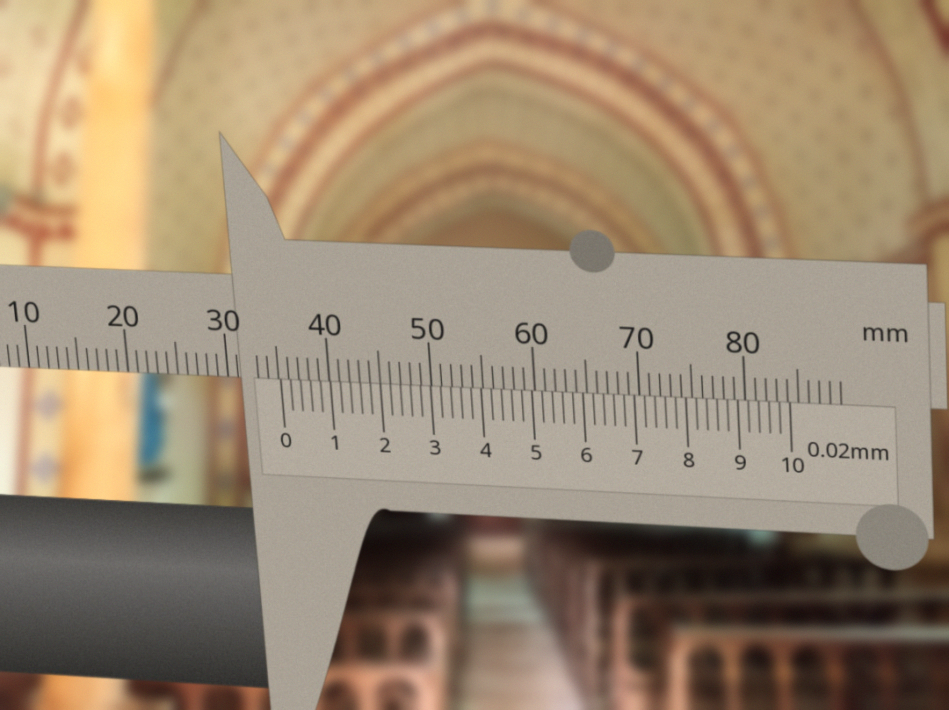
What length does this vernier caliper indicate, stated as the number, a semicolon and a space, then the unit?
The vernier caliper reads 35.2; mm
